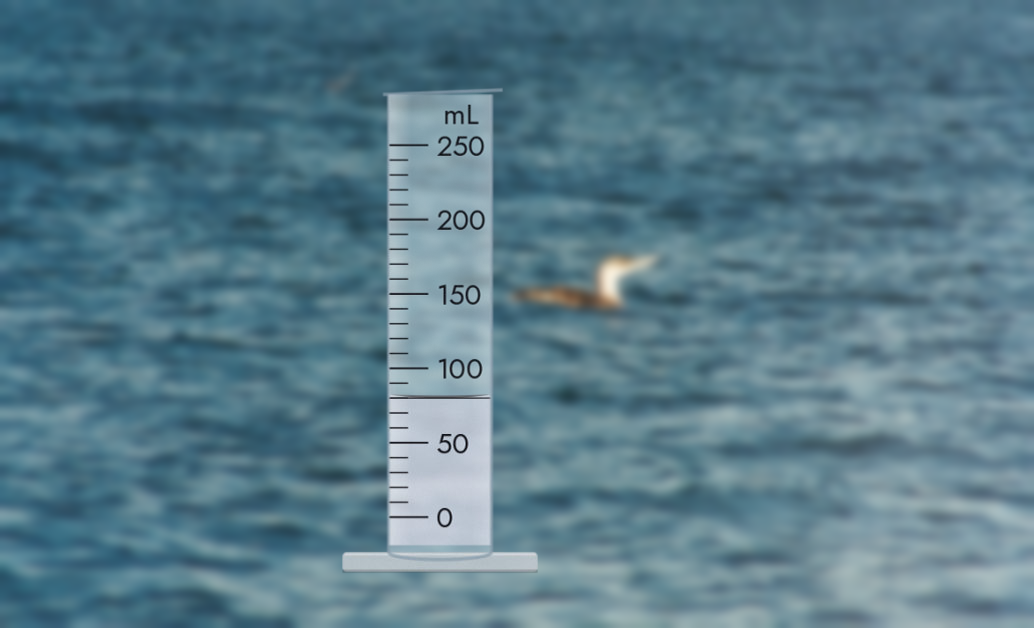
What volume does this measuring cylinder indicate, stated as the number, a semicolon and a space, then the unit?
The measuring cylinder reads 80; mL
